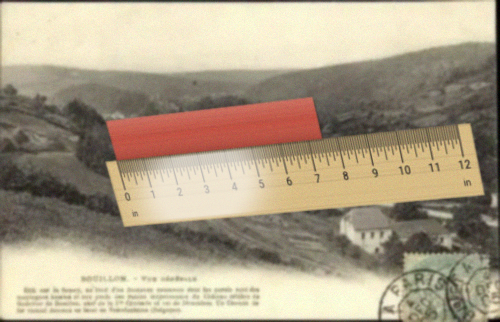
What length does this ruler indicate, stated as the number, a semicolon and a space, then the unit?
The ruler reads 7.5; in
